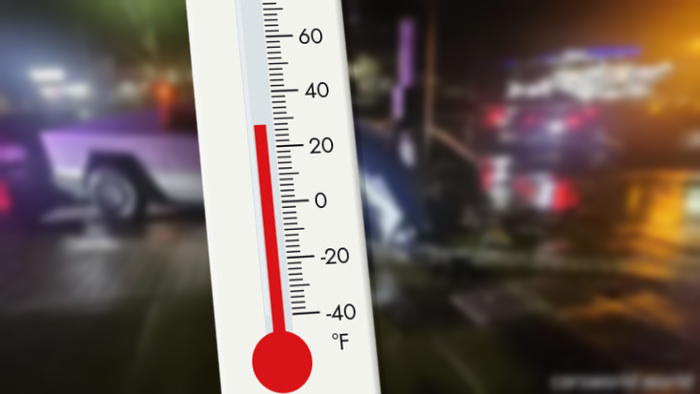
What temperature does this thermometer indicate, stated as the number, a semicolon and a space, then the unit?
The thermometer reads 28; °F
